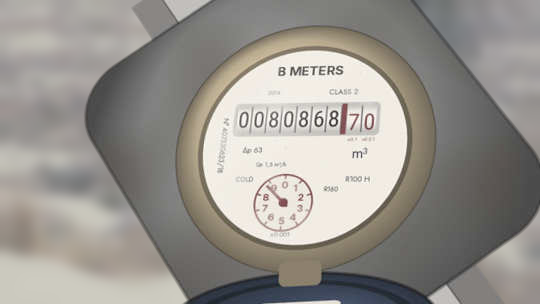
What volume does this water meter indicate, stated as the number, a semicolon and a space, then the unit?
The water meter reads 80868.698; m³
